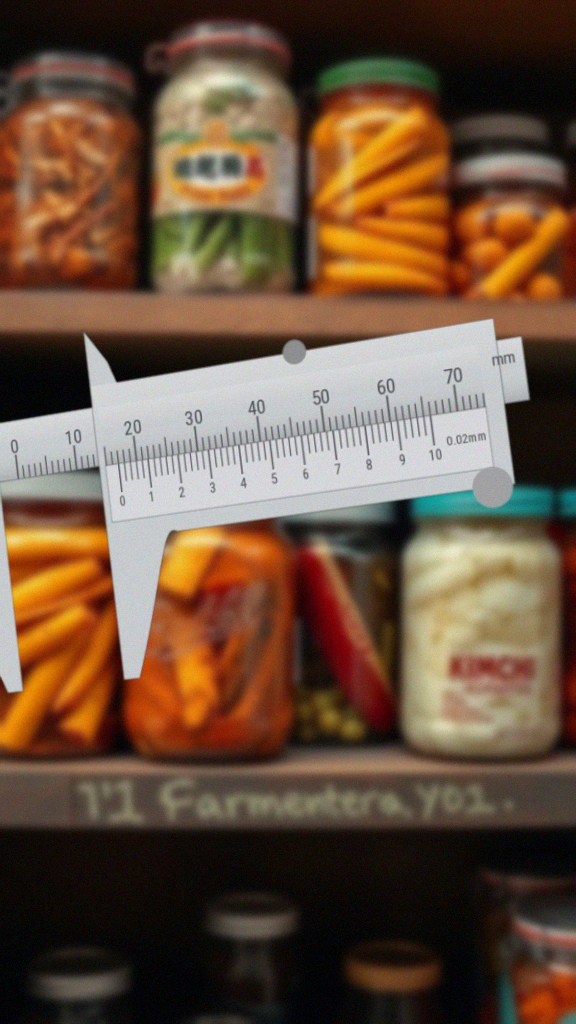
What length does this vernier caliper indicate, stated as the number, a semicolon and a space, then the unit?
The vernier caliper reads 17.0; mm
